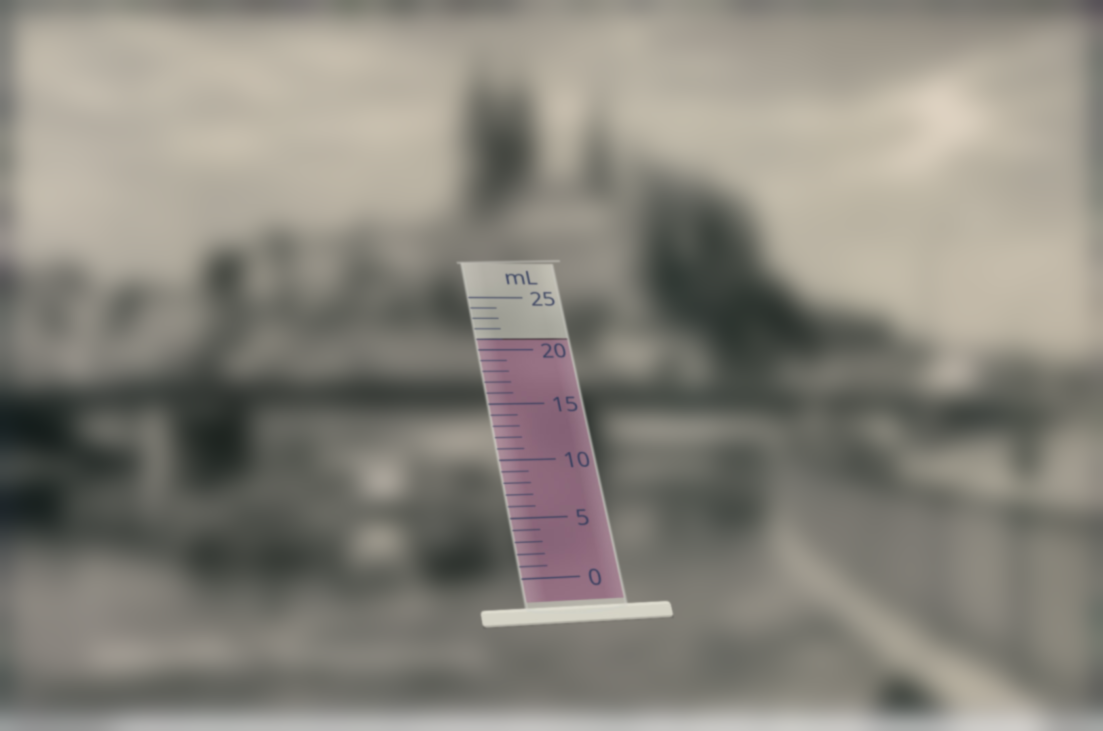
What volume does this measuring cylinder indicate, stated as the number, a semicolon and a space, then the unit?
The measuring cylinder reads 21; mL
